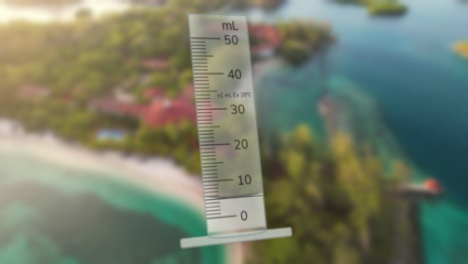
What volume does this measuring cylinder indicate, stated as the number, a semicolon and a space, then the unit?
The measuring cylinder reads 5; mL
